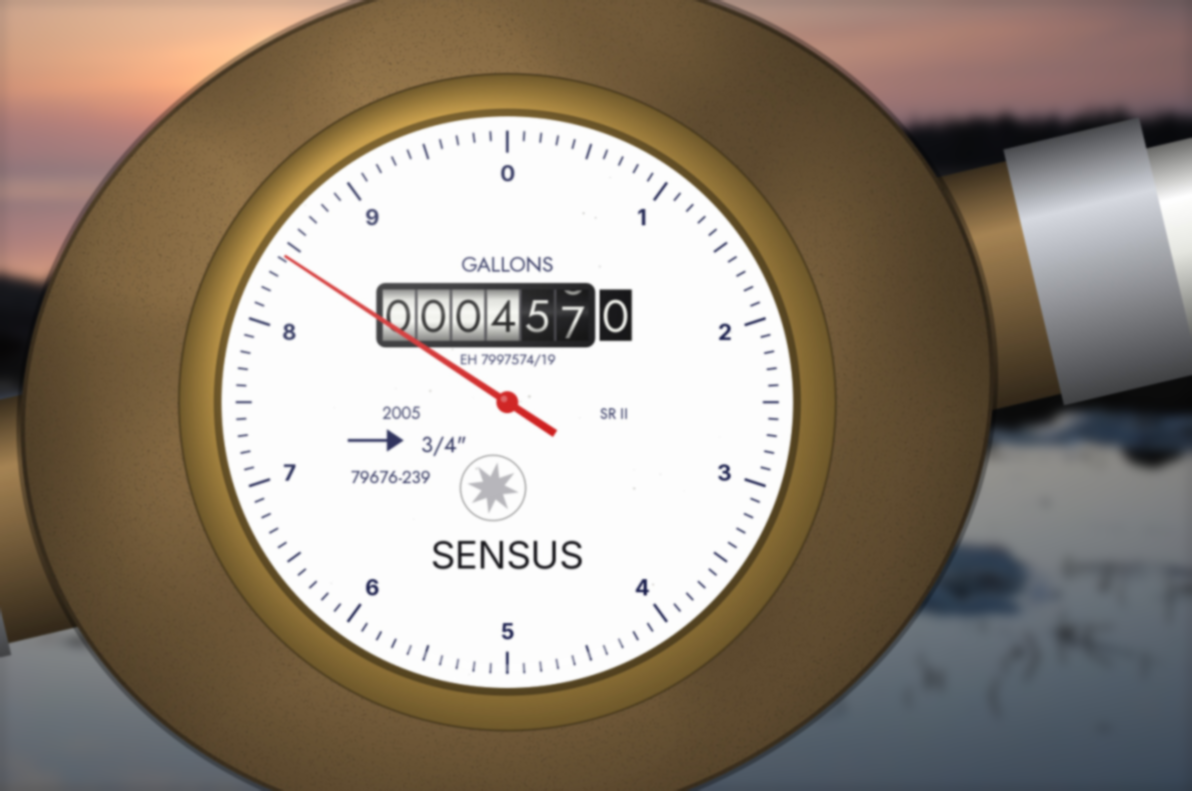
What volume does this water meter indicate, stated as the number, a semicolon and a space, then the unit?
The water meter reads 4568.4; gal
